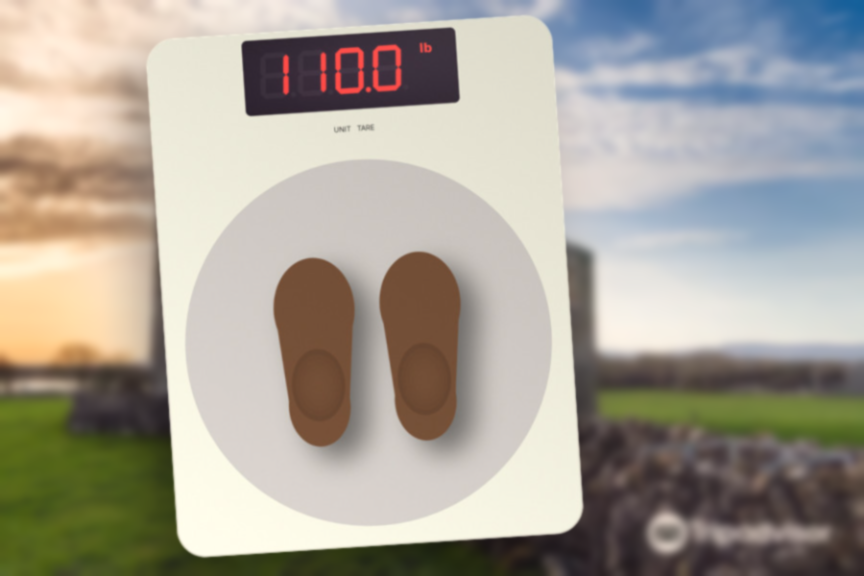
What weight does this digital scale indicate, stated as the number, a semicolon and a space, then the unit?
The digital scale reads 110.0; lb
